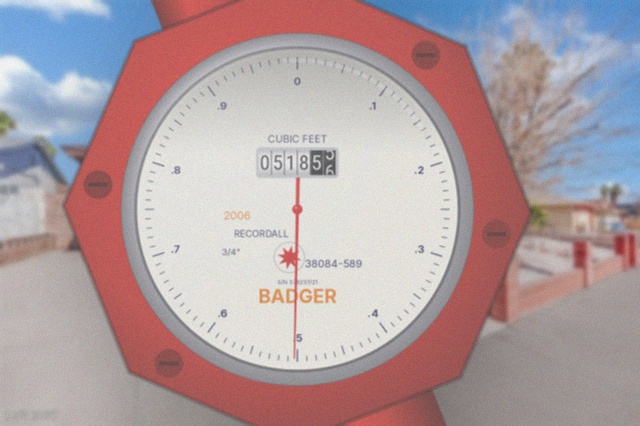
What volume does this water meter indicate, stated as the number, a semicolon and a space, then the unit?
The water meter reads 51855.50; ft³
